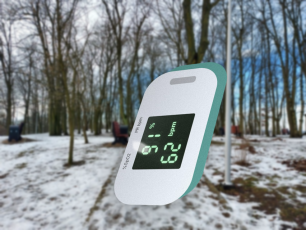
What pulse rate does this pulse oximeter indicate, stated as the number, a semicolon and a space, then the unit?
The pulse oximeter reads 62; bpm
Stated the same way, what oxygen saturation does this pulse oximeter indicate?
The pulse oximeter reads 91; %
